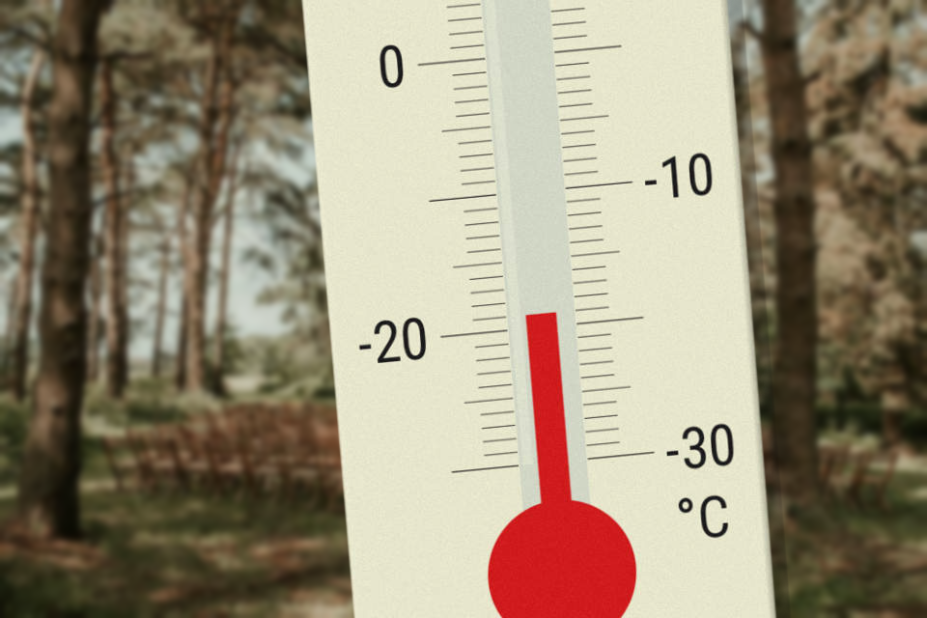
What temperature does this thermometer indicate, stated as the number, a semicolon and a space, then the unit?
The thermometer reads -19; °C
